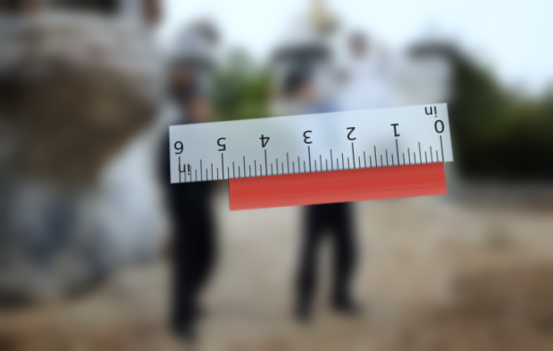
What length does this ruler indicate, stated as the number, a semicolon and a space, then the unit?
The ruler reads 4.875; in
